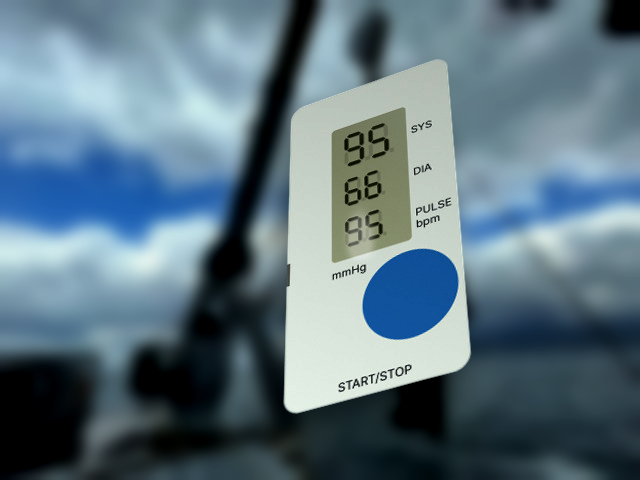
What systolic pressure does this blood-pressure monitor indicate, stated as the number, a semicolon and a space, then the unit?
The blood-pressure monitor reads 95; mmHg
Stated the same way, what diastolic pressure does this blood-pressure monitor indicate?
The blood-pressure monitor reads 66; mmHg
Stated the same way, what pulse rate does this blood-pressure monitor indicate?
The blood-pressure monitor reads 95; bpm
